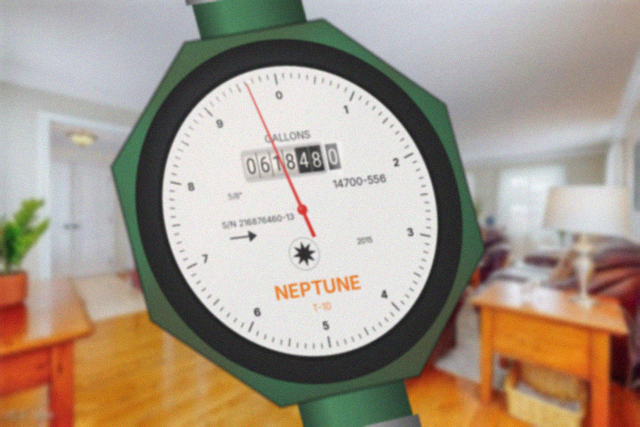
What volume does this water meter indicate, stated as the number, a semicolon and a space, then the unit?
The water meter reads 618479.6; gal
